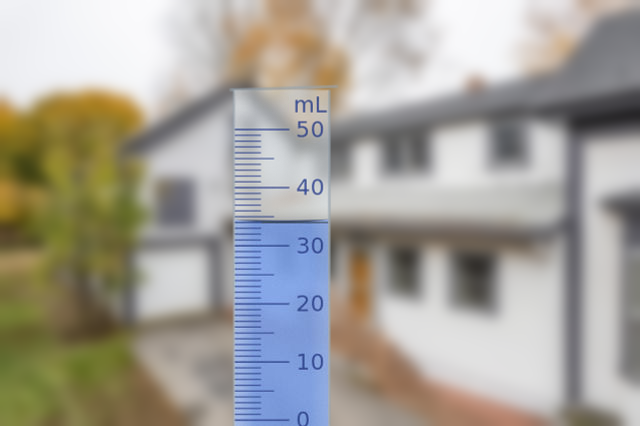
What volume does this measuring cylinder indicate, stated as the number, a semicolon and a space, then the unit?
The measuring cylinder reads 34; mL
